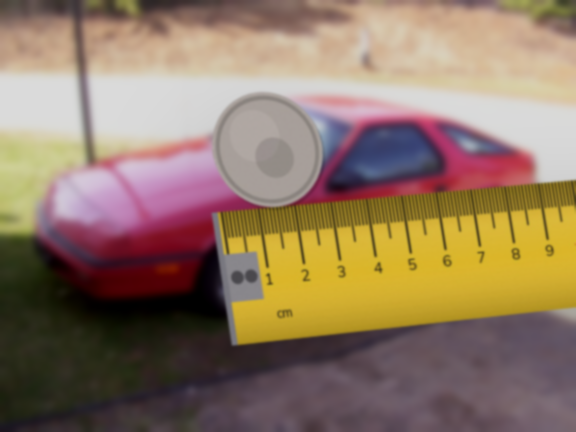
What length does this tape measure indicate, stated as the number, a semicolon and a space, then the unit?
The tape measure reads 3; cm
